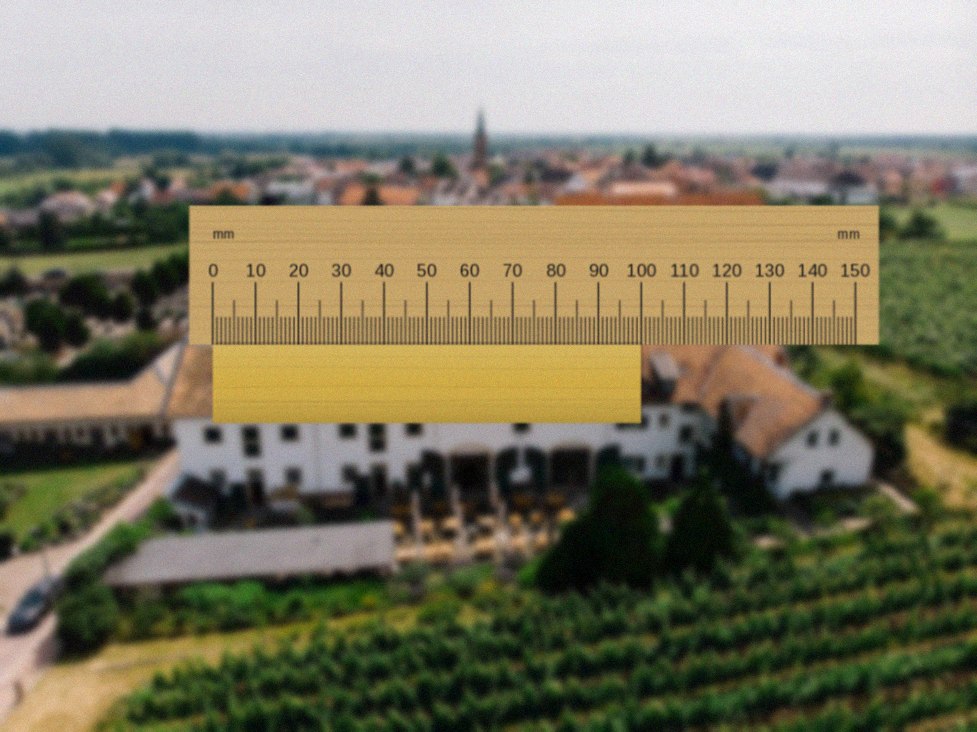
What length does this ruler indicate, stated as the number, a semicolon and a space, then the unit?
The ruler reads 100; mm
